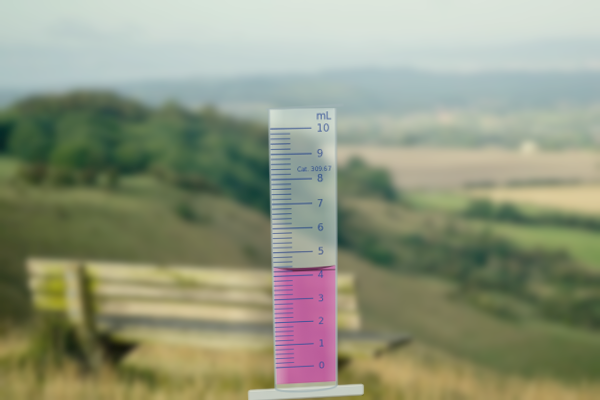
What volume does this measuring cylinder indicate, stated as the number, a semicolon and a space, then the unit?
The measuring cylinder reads 4.2; mL
